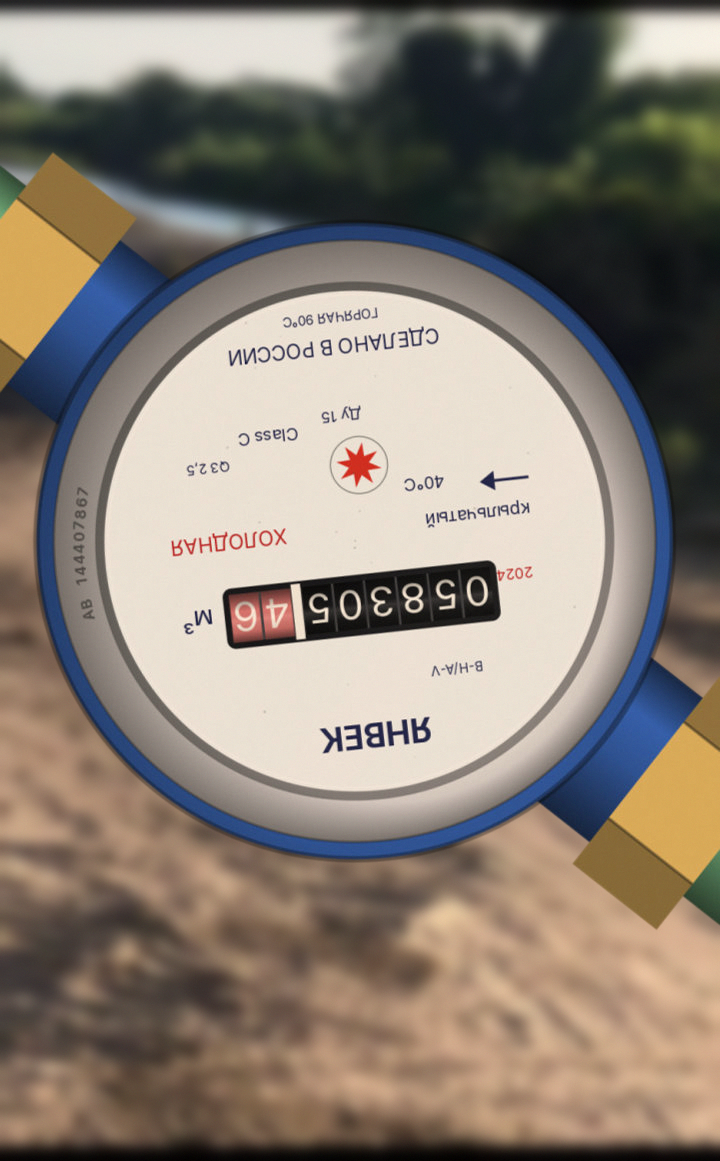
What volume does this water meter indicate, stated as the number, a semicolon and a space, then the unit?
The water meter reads 58305.46; m³
